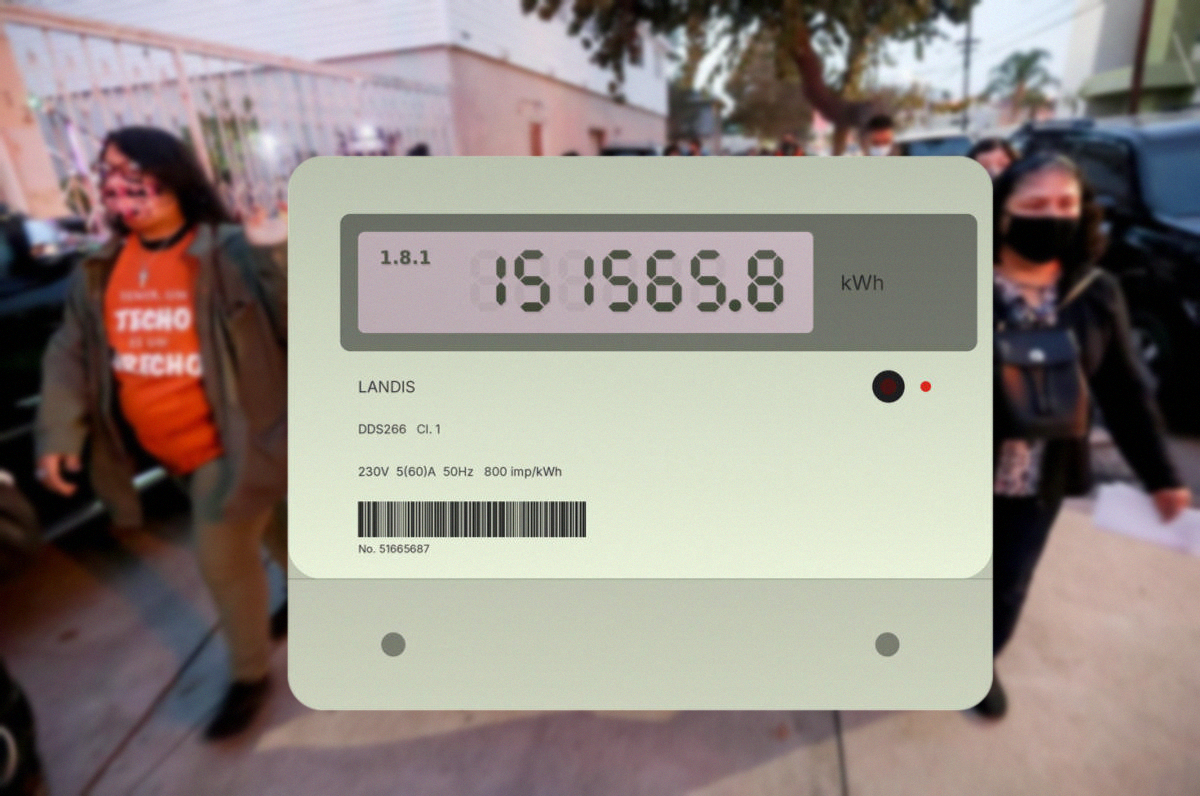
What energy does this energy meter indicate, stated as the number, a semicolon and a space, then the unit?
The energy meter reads 151565.8; kWh
